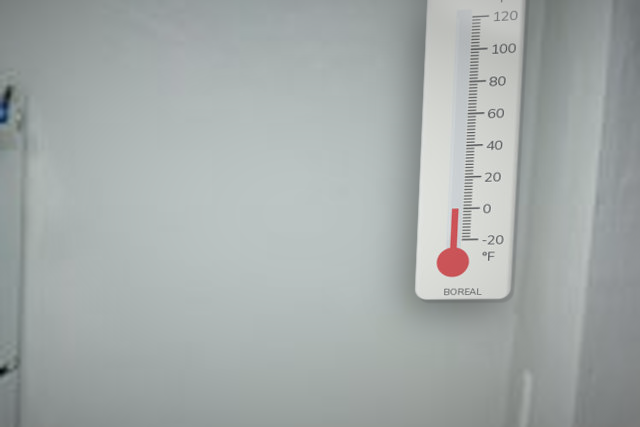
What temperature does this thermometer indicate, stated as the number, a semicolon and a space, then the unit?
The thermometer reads 0; °F
